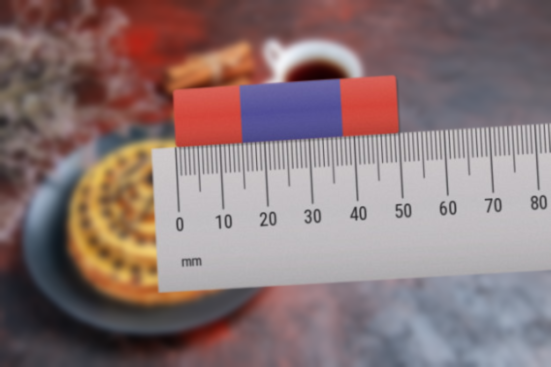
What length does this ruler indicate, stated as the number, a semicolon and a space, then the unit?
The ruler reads 50; mm
